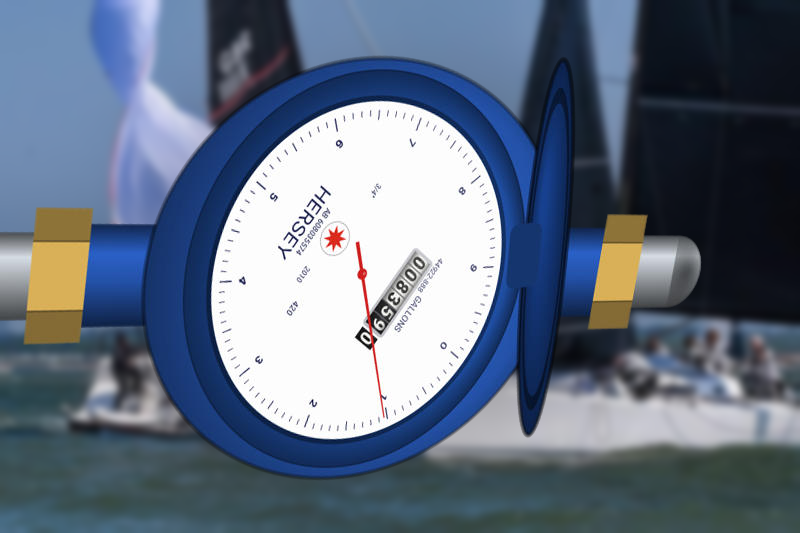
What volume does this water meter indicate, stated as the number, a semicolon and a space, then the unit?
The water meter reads 83591.0; gal
